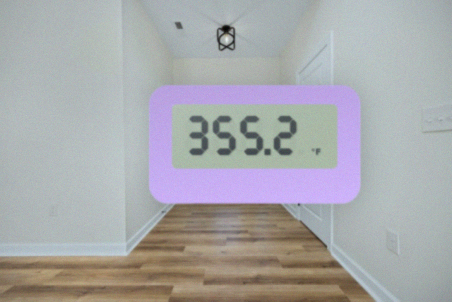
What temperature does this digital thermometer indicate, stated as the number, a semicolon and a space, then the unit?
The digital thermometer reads 355.2; °F
